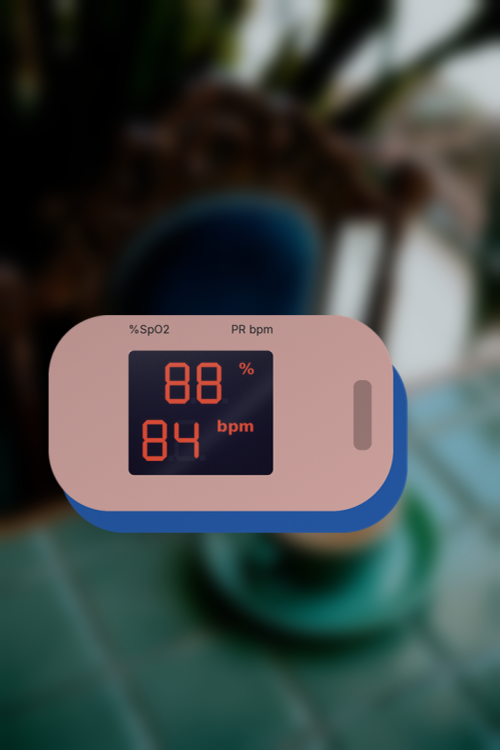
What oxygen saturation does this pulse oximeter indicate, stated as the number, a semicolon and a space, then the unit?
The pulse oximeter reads 88; %
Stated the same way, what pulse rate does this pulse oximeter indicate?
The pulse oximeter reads 84; bpm
